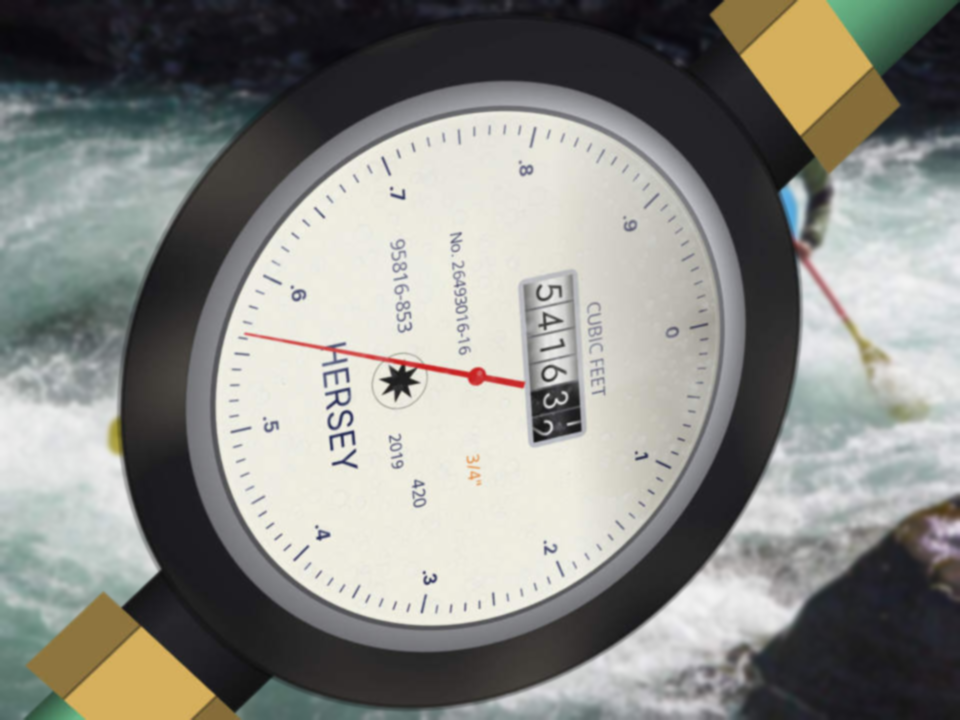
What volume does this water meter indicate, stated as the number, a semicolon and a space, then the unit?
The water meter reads 541631.56; ft³
